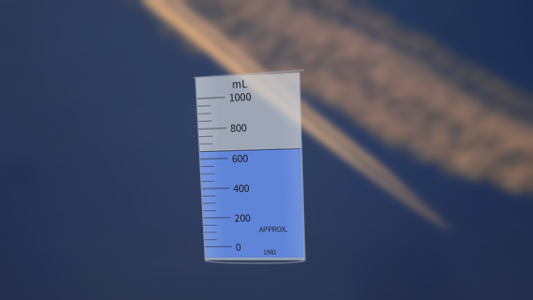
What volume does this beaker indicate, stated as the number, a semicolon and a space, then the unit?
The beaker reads 650; mL
